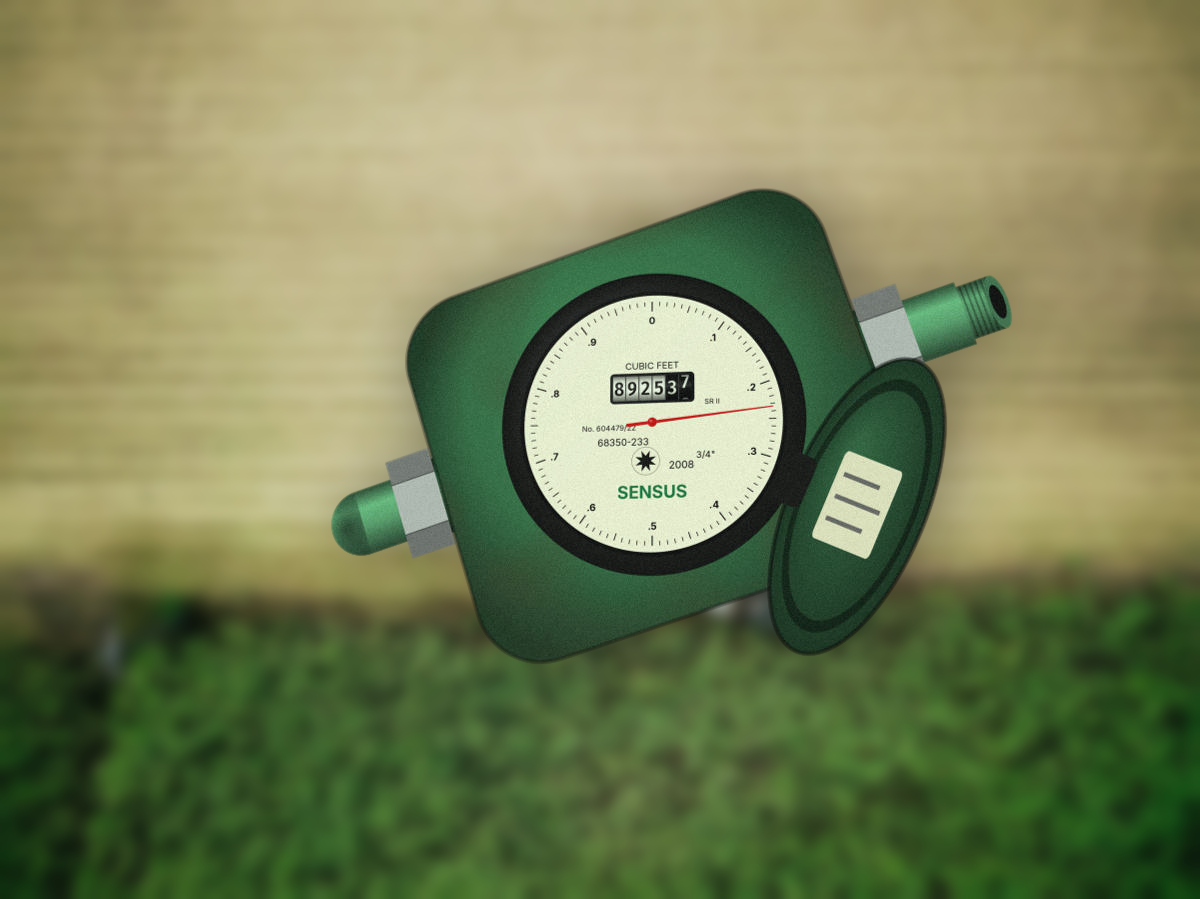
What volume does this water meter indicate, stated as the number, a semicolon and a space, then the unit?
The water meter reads 892537.23; ft³
